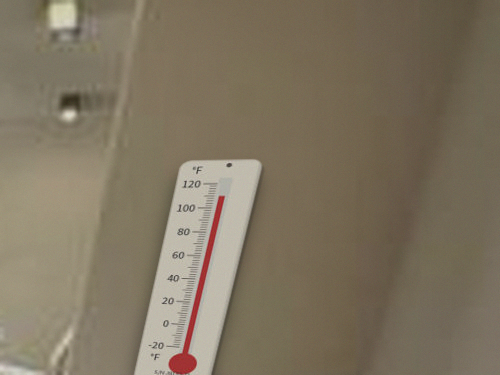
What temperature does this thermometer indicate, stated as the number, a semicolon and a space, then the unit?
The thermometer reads 110; °F
